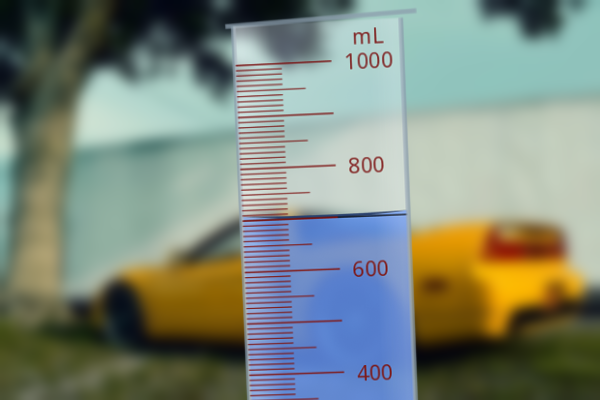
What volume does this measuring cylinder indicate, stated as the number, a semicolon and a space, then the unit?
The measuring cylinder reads 700; mL
